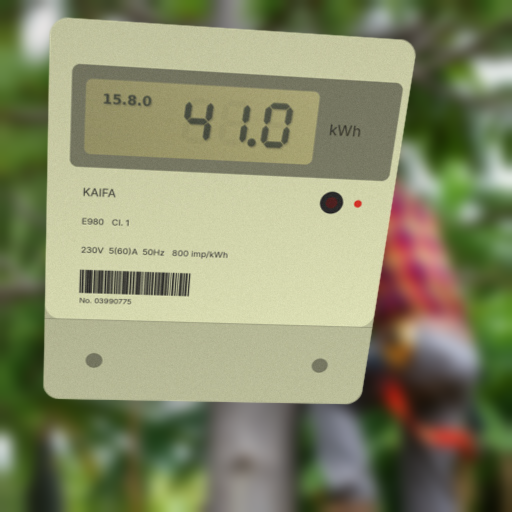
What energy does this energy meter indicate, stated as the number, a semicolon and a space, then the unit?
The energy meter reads 41.0; kWh
